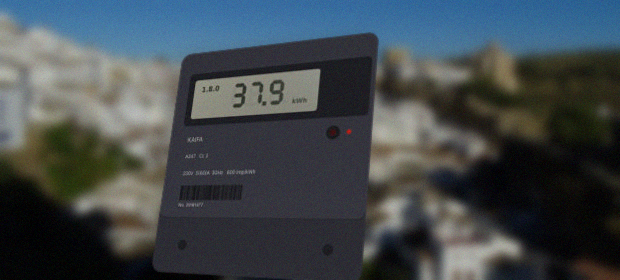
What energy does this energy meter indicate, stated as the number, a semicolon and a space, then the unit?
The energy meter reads 37.9; kWh
